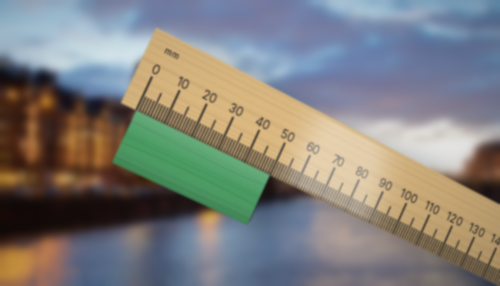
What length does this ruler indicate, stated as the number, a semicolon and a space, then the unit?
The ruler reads 50; mm
